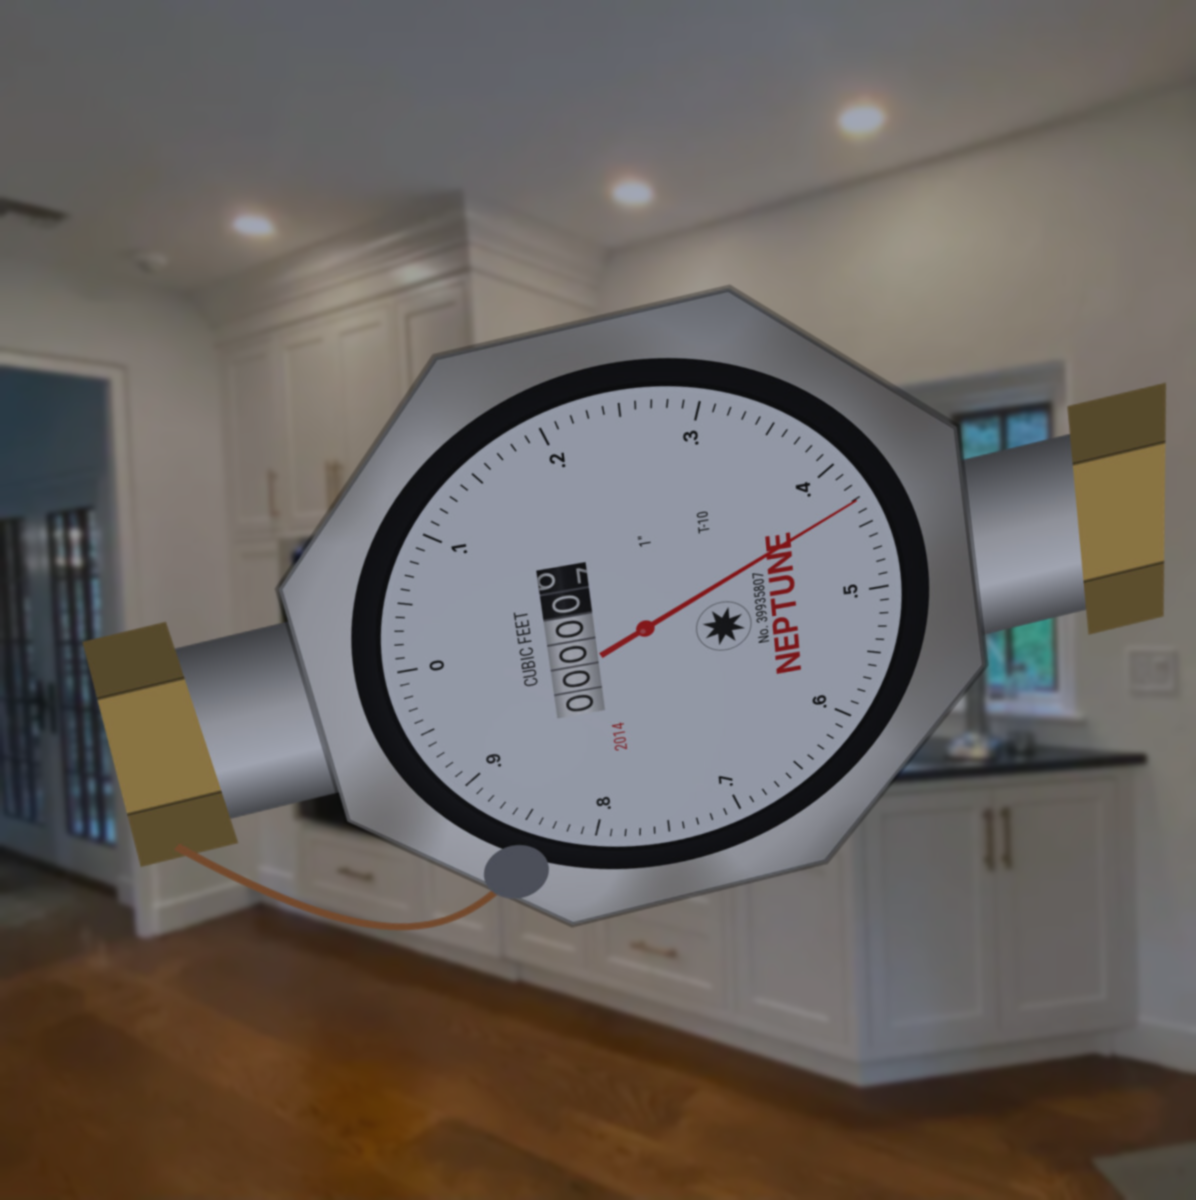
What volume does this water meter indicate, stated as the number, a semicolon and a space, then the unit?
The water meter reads 6.43; ft³
